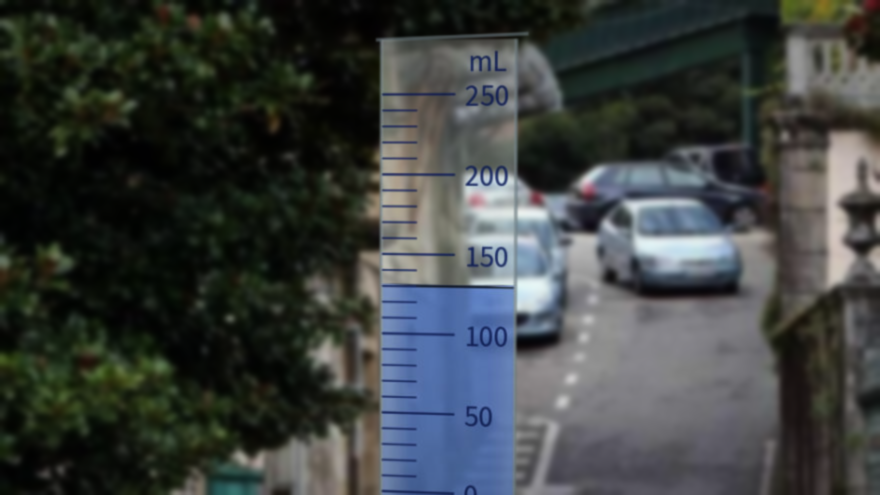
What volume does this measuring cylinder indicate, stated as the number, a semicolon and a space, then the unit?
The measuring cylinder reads 130; mL
